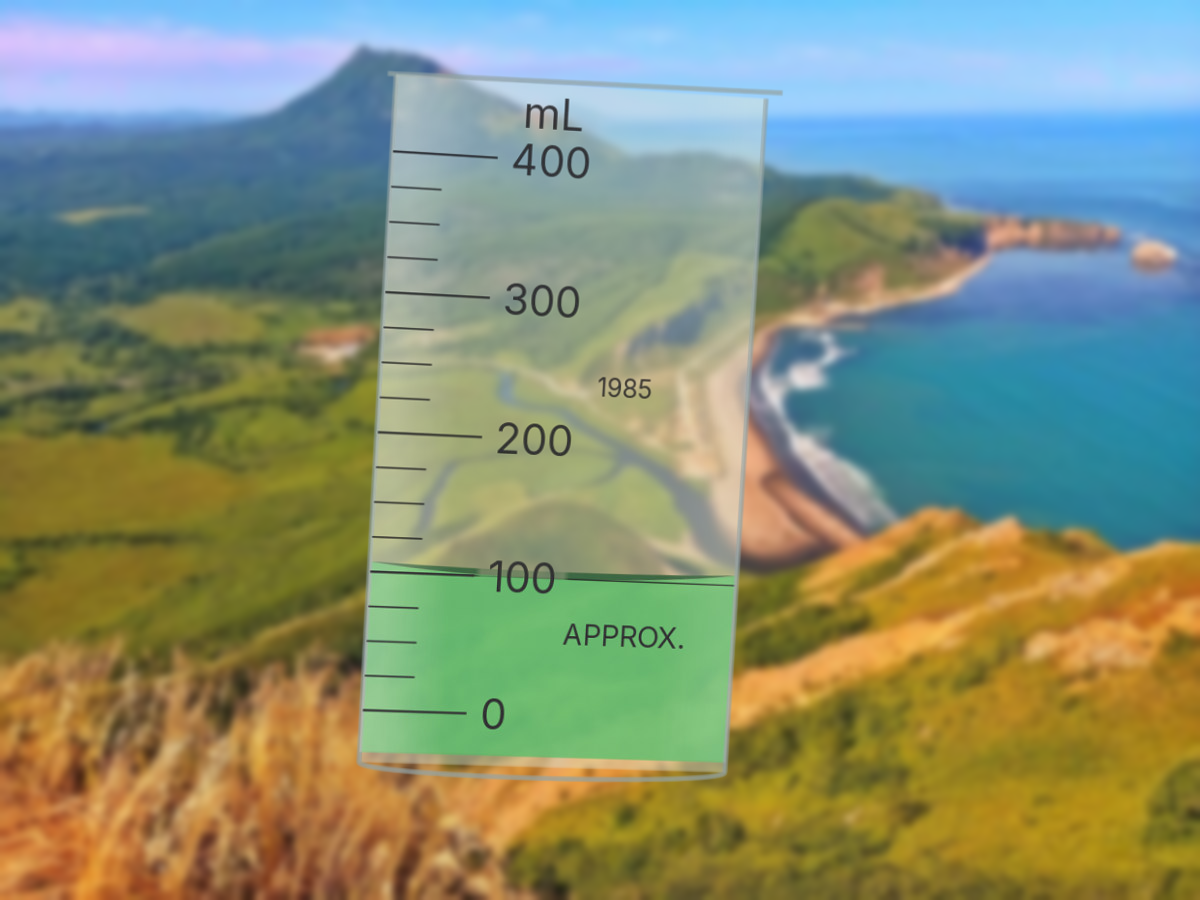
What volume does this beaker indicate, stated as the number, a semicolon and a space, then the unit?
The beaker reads 100; mL
